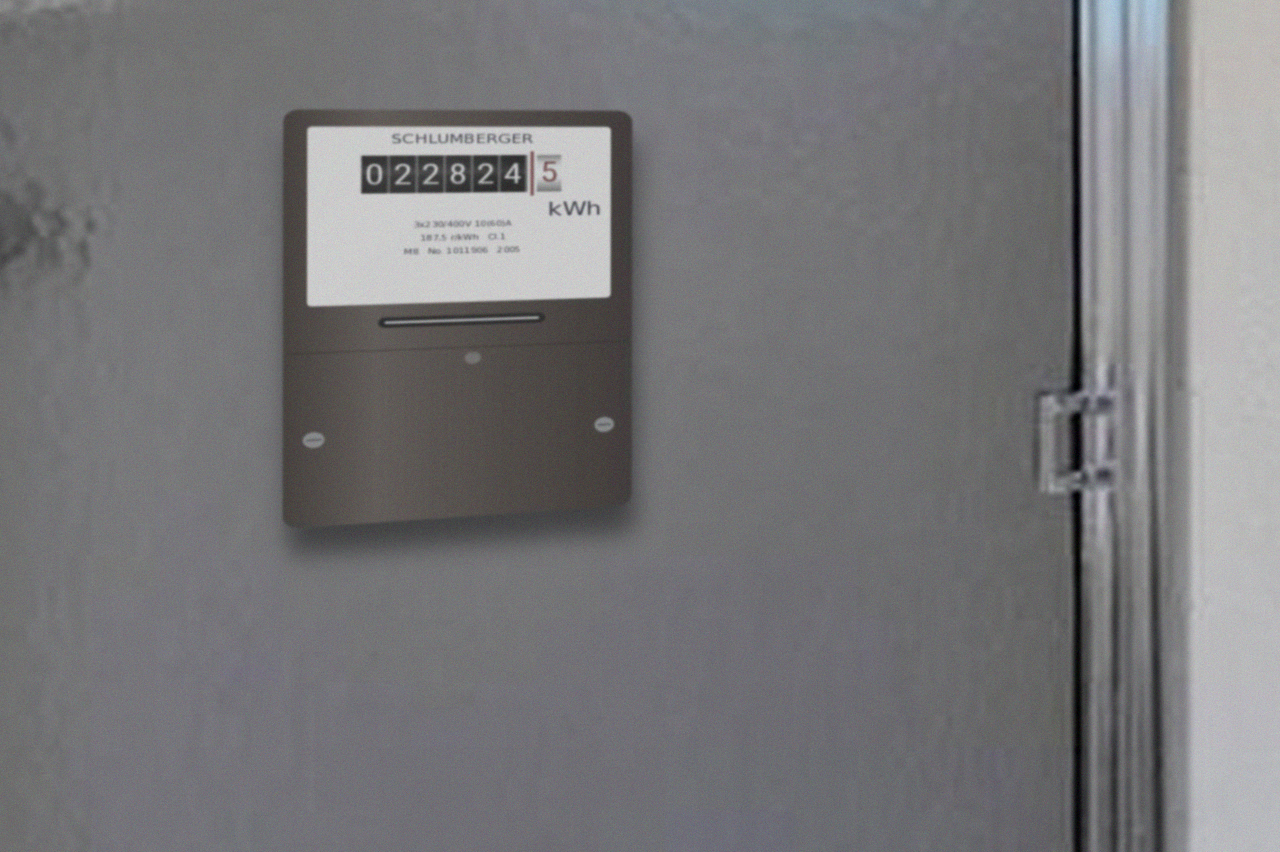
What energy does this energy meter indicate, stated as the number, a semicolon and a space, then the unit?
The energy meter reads 22824.5; kWh
